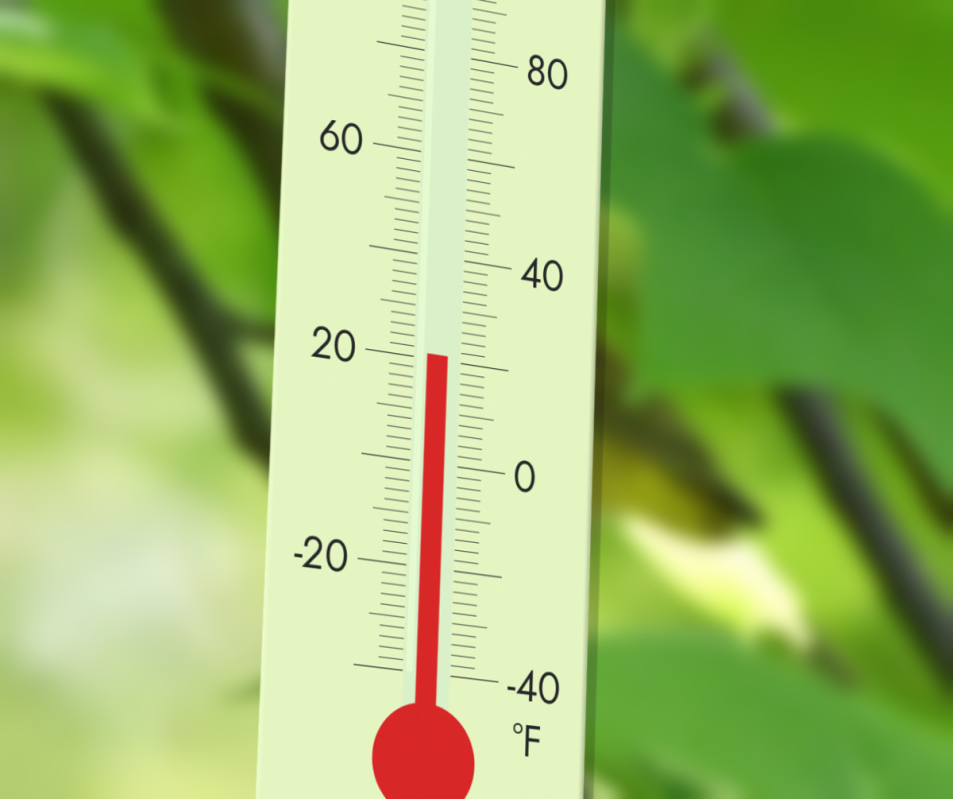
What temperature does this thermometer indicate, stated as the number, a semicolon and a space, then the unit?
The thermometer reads 21; °F
